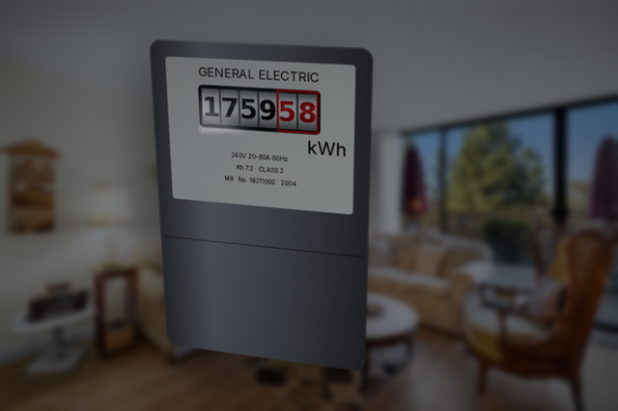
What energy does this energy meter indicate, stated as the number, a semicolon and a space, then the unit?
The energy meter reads 1759.58; kWh
